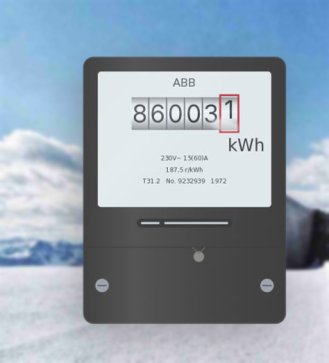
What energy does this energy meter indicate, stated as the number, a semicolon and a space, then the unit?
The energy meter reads 86003.1; kWh
